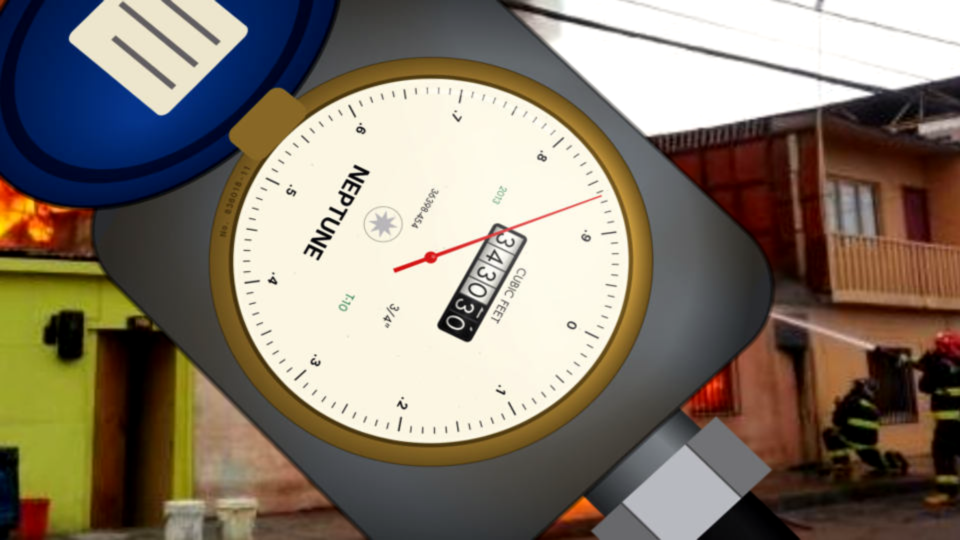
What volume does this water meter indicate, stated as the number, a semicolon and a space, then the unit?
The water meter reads 343029.86; ft³
